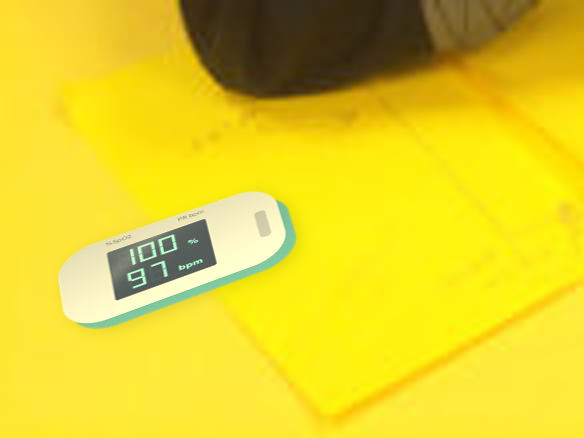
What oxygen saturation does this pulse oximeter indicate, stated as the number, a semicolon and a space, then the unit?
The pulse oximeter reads 100; %
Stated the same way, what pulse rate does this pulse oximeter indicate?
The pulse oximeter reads 97; bpm
